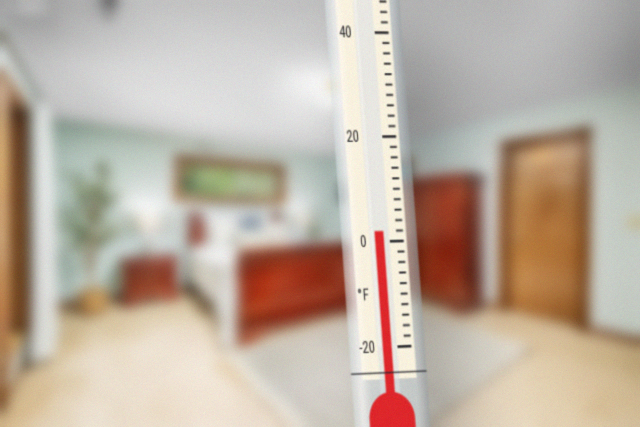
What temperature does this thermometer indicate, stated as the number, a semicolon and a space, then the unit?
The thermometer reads 2; °F
